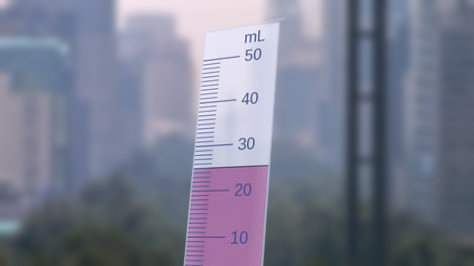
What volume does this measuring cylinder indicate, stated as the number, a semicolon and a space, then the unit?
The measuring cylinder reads 25; mL
